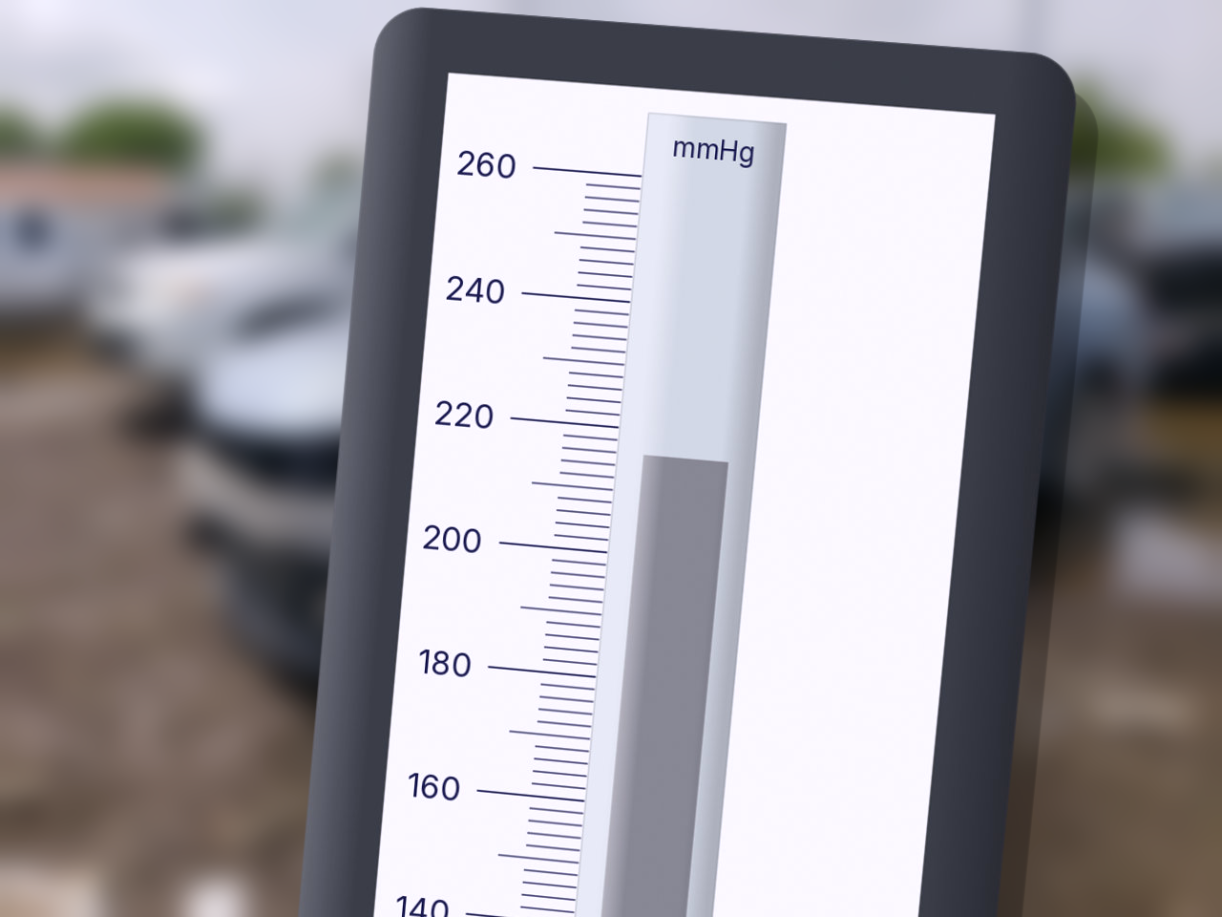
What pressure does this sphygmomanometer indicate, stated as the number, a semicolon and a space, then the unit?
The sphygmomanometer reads 216; mmHg
